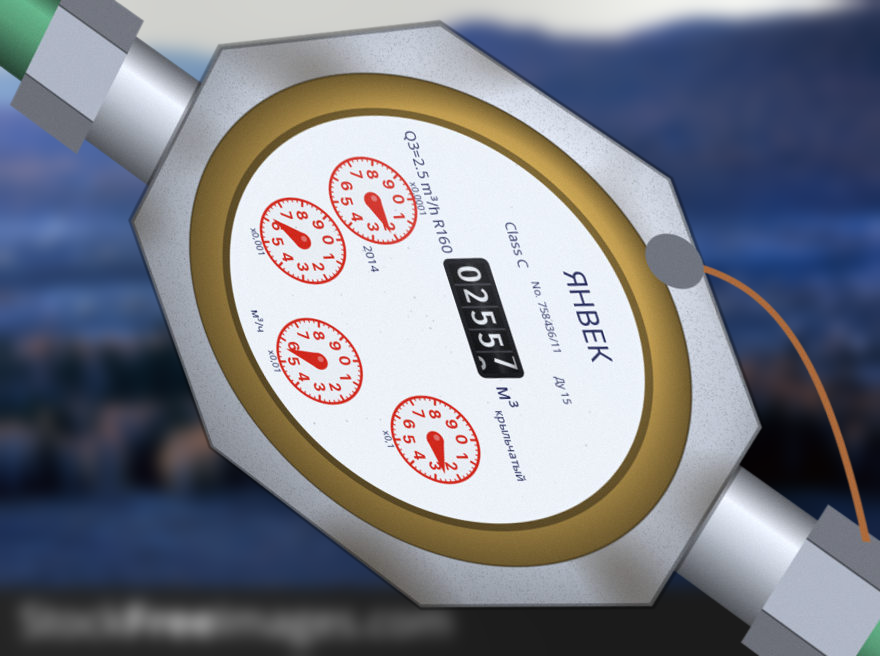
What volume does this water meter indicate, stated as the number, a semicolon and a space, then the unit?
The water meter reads 2557.2562; m³
